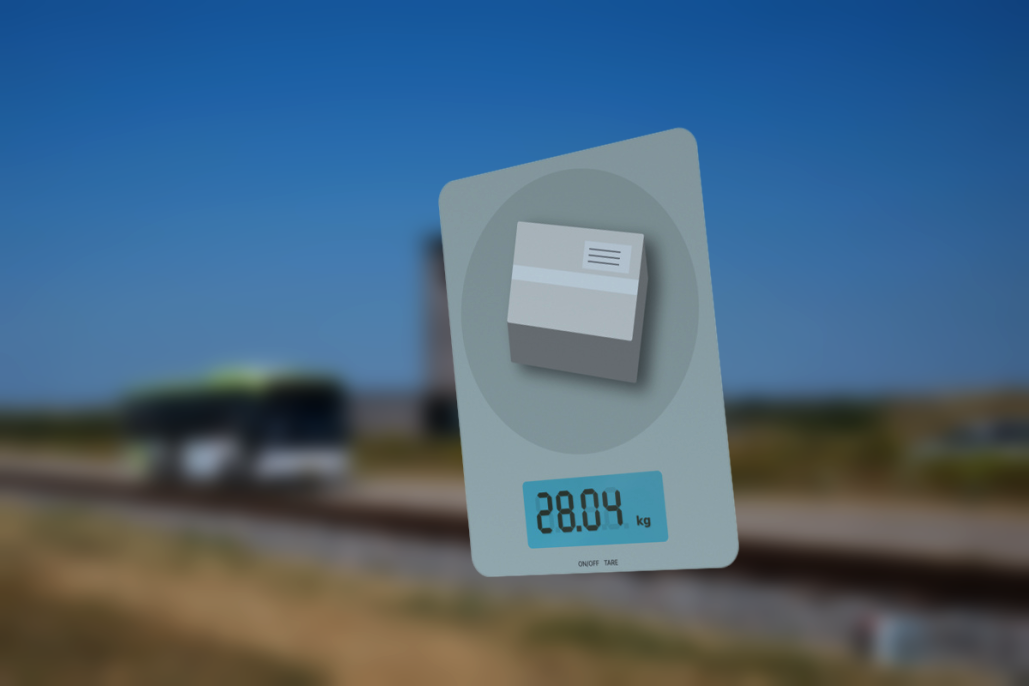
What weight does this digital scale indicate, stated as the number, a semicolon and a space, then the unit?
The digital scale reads 28.04; kg
